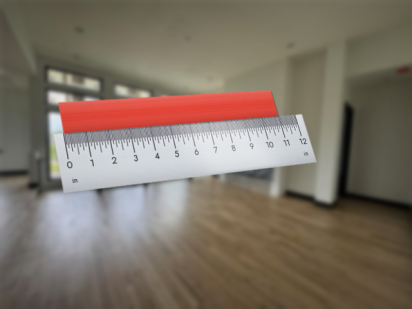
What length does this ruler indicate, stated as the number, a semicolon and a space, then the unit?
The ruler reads 11; in
